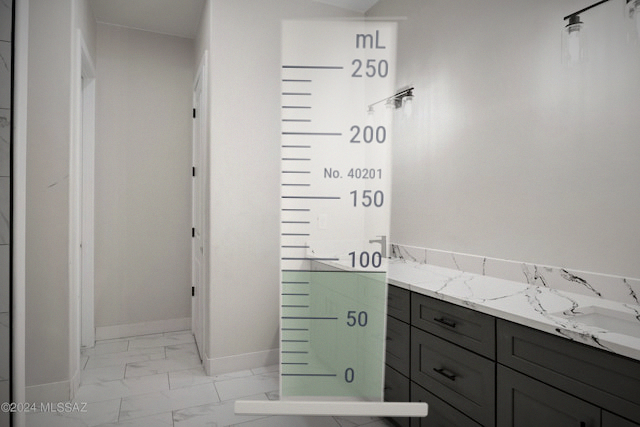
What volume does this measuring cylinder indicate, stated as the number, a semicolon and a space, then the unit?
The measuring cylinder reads 90; mL
